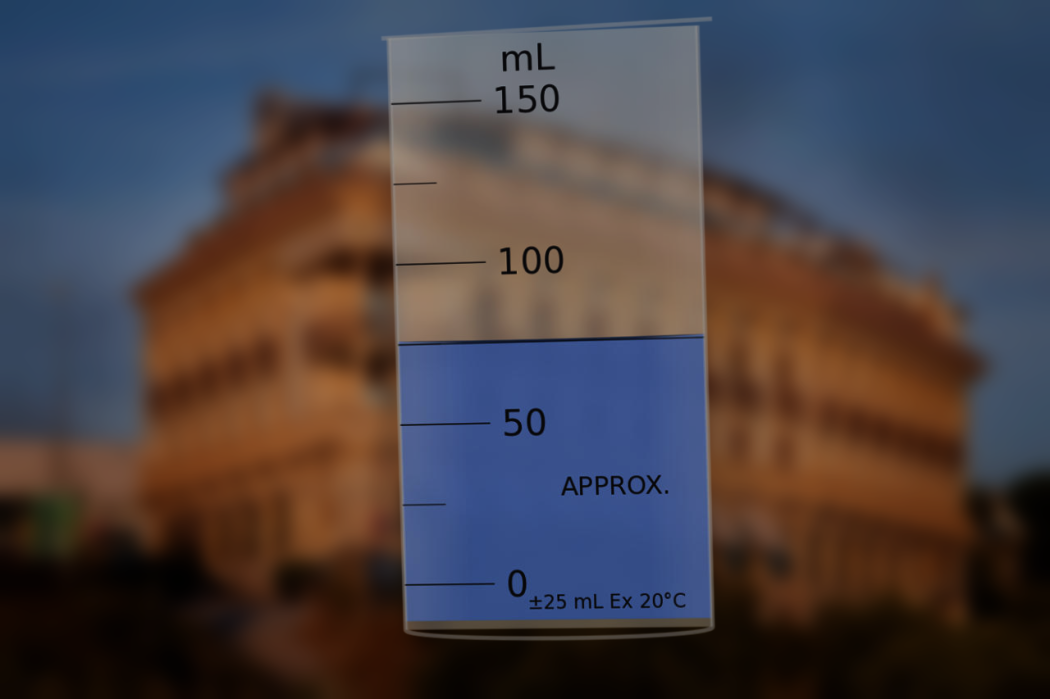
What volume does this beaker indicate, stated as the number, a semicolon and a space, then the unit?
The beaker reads 75; mL
